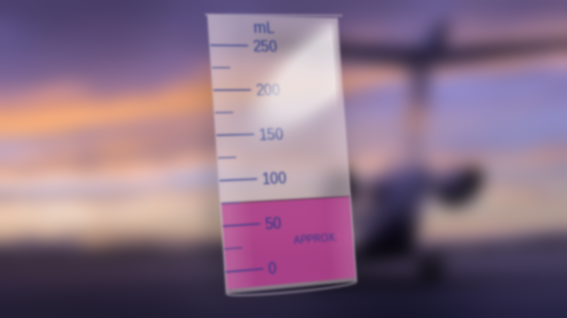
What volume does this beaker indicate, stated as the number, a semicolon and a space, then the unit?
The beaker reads 75; mL
